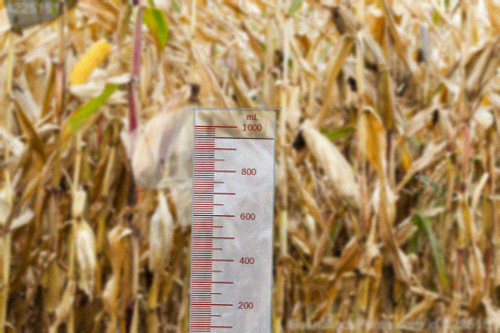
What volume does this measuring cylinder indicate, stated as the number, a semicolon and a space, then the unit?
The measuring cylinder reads 950; mL
